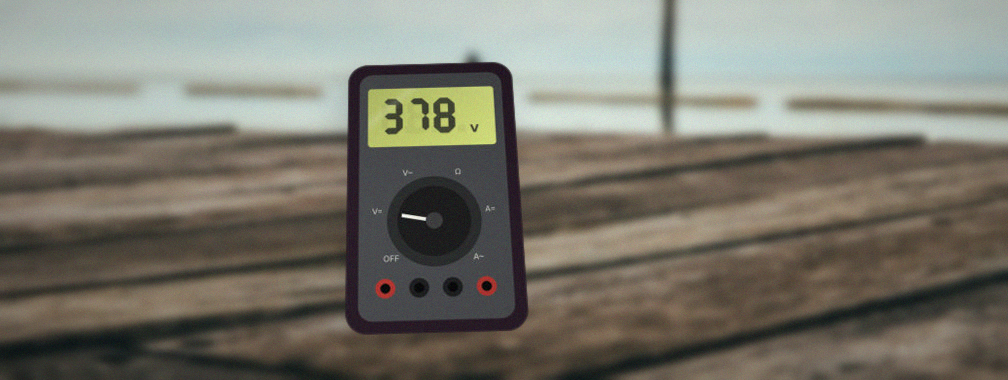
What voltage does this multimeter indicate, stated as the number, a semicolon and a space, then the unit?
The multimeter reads 378; V
